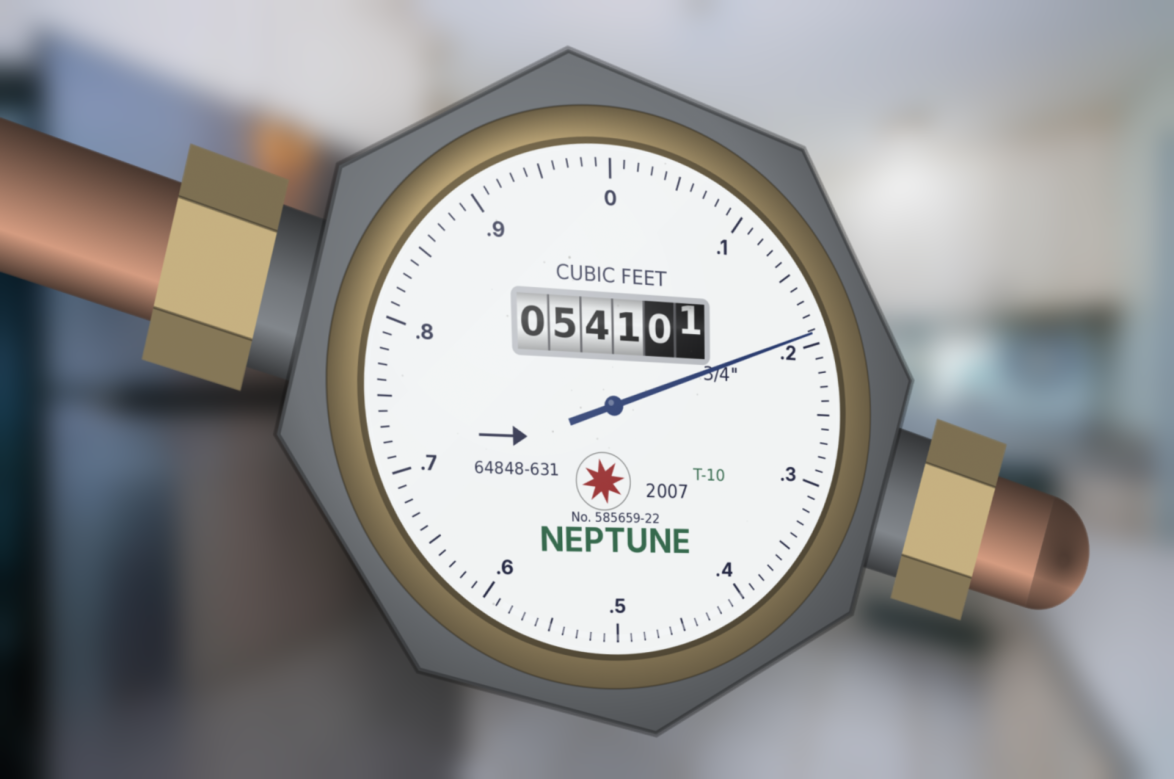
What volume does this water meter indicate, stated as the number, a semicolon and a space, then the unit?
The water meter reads 54101.19; ft³
